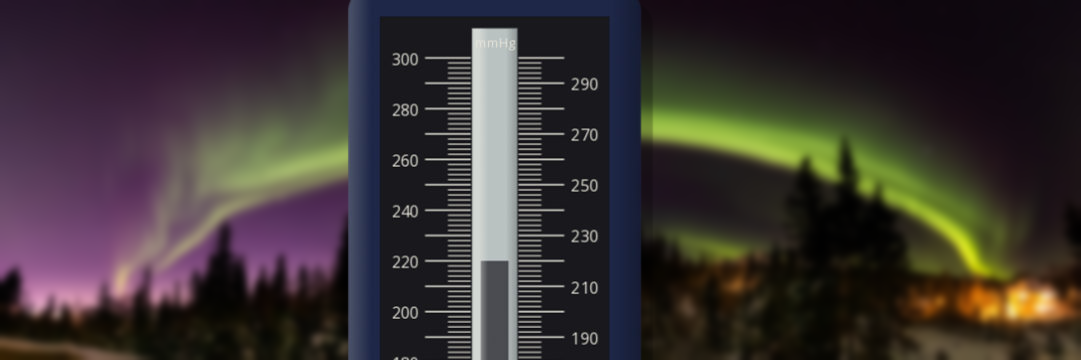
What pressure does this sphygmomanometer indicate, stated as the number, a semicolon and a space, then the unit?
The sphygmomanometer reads 220; mmHg
